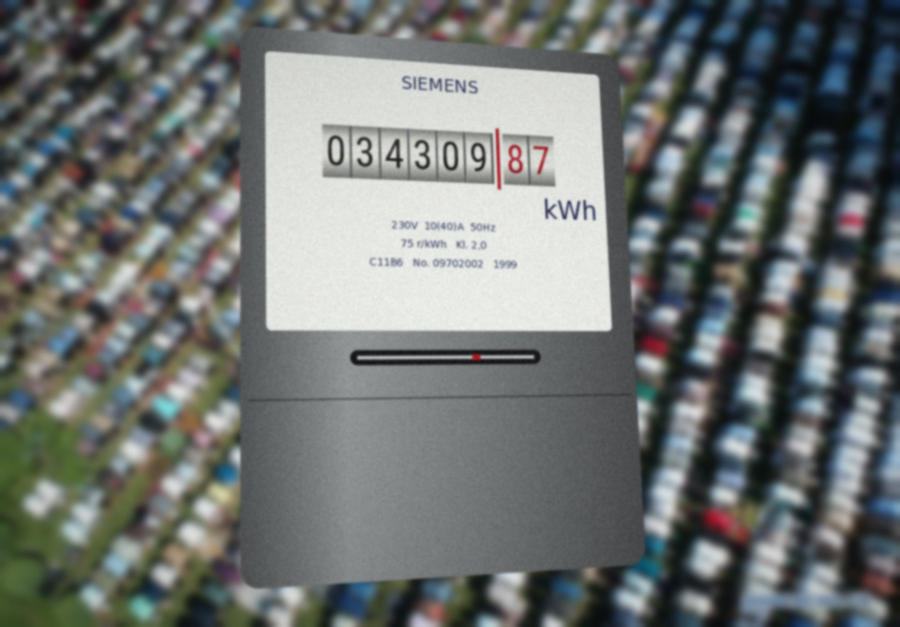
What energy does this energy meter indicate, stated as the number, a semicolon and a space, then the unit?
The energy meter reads 34309.87; kWh
